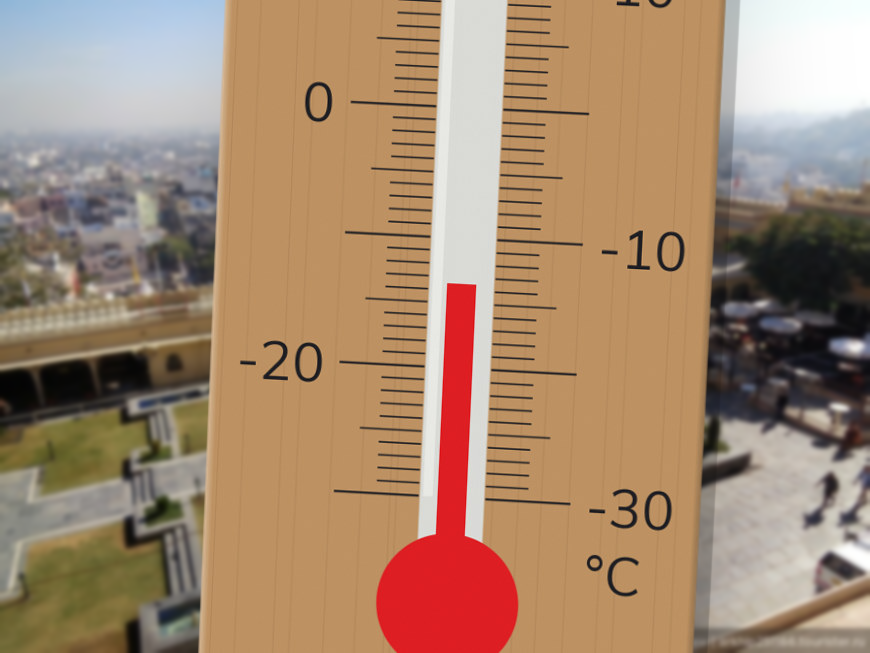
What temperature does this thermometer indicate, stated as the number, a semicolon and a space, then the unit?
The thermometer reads -13.5; °C
